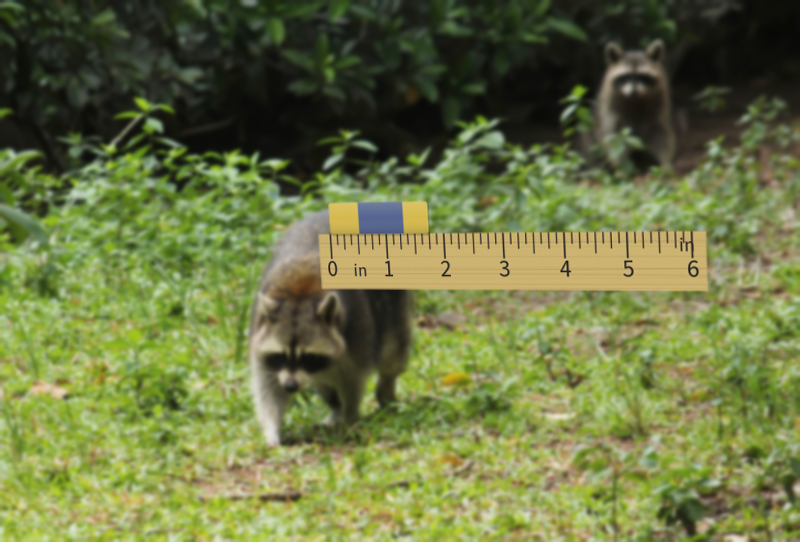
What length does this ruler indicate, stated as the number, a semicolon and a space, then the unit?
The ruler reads 1.75; in
